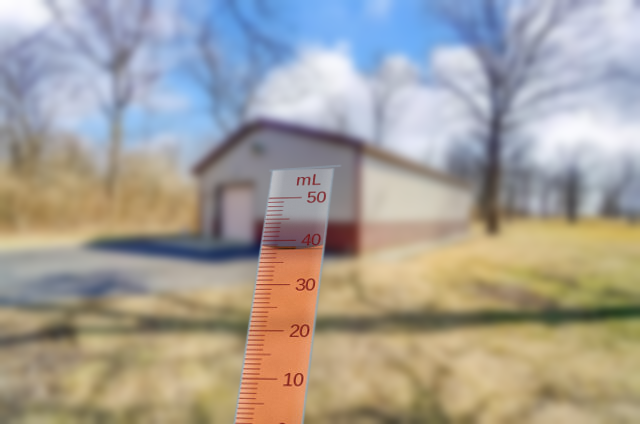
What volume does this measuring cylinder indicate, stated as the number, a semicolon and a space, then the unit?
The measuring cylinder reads 38; mL
